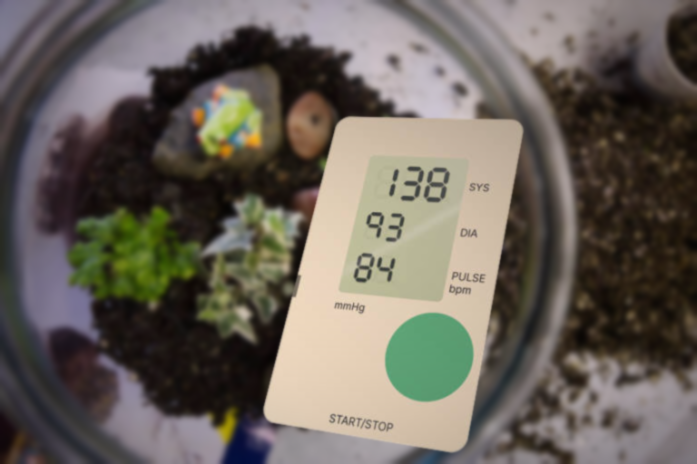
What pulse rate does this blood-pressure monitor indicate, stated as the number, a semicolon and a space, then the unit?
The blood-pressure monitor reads 84; bpm
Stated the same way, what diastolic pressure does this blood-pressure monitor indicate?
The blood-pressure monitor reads 93; mmHg
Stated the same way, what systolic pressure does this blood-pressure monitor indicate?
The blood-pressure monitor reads 138; mmHg
